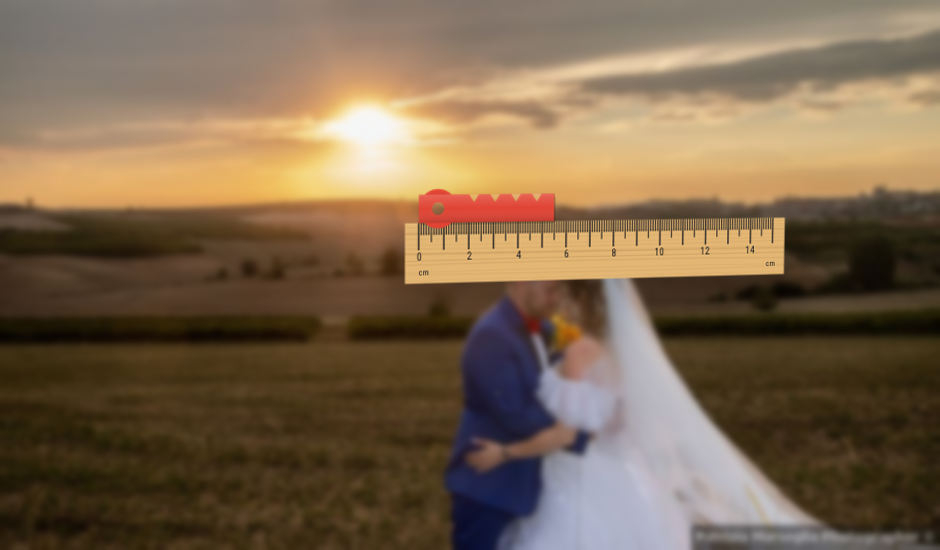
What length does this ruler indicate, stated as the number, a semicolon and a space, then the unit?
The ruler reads 5.5; cm
